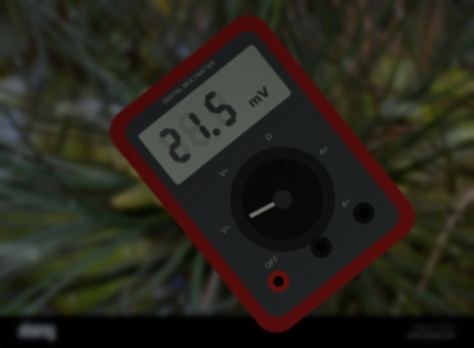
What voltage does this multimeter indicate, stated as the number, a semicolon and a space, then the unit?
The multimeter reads 21.5; mV
